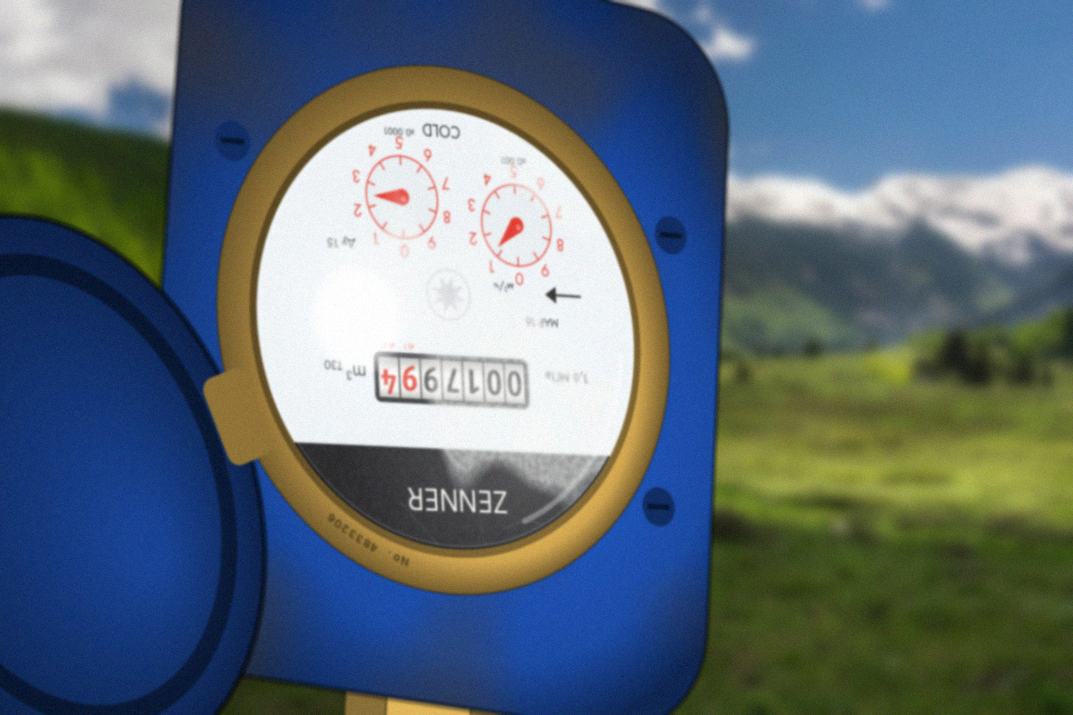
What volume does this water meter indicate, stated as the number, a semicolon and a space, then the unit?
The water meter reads 179.9412; m³
